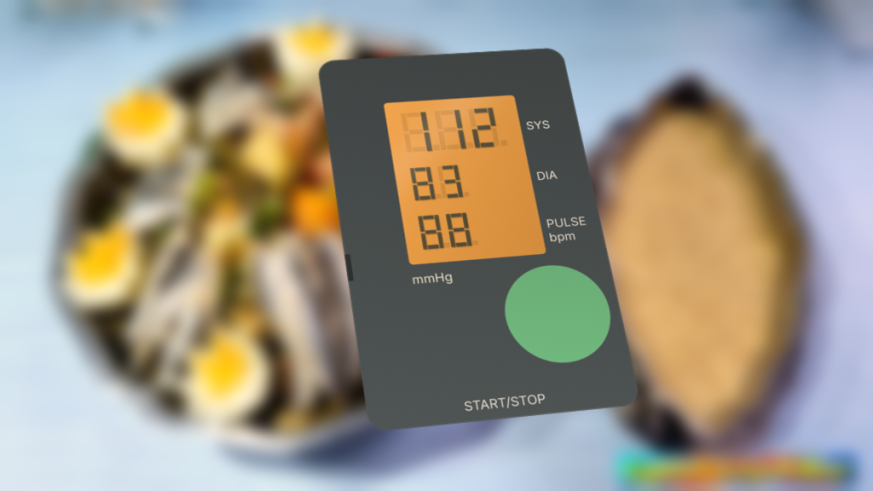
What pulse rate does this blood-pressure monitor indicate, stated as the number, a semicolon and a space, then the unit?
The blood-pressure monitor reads 88; bpm
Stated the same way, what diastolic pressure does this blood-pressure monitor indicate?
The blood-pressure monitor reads 83; mmHg
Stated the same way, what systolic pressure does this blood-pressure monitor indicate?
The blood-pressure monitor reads 112; mmHg
